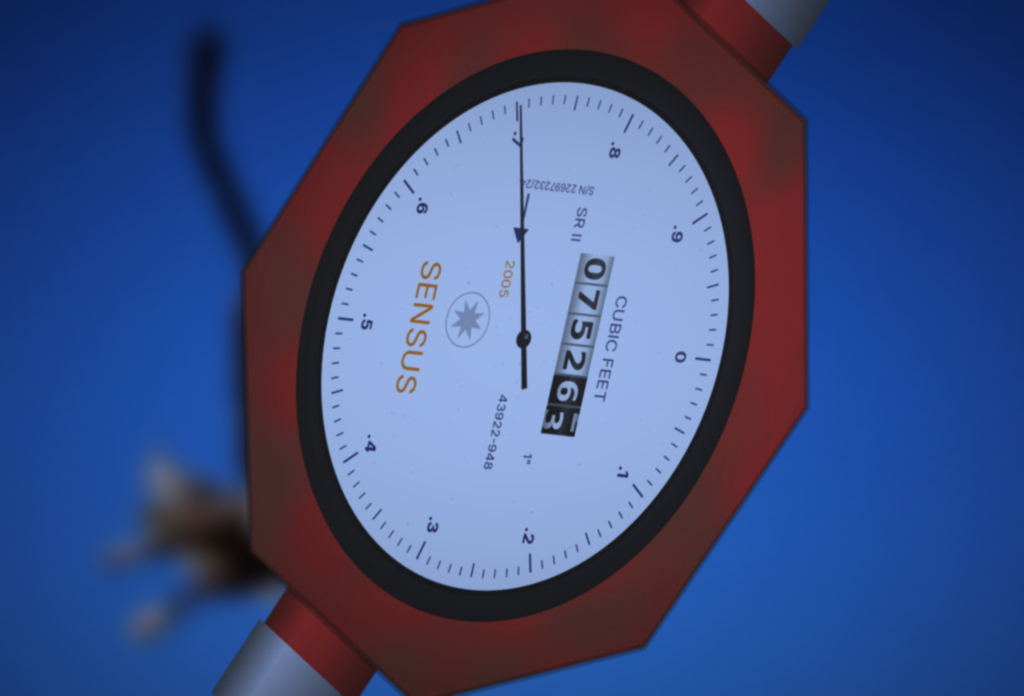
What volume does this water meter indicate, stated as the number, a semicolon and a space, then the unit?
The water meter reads 75262.70; ft³
